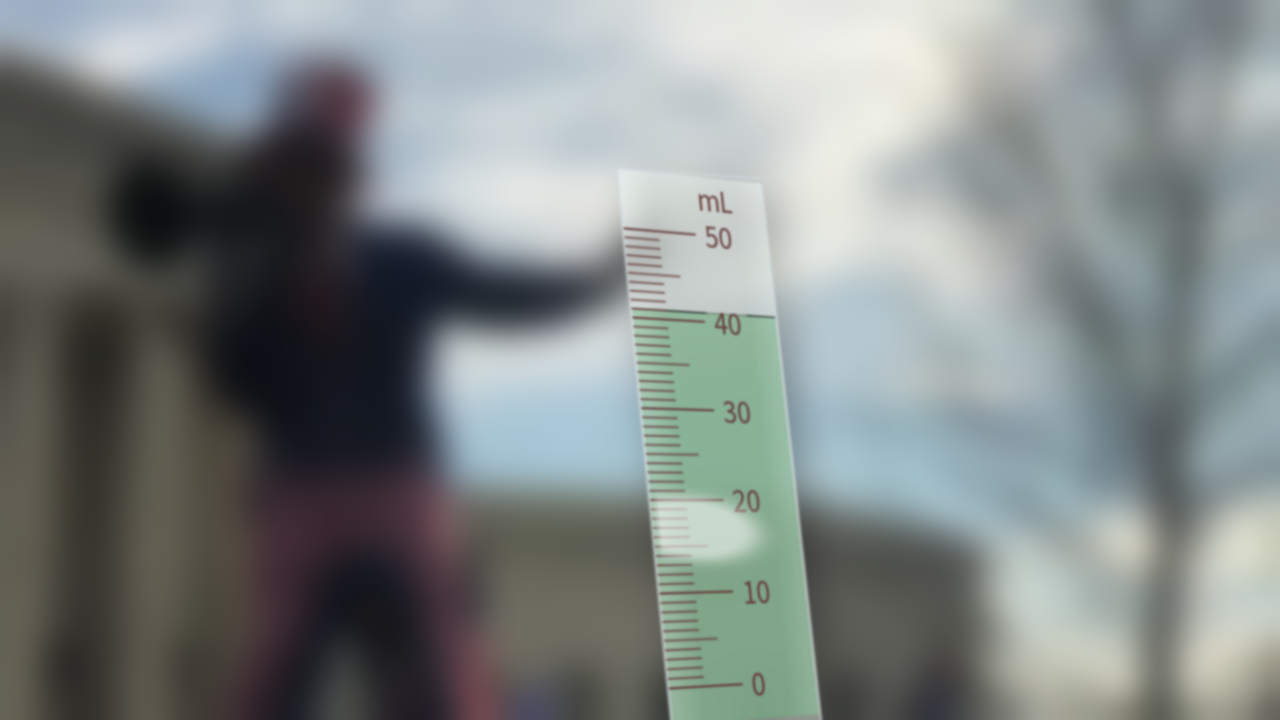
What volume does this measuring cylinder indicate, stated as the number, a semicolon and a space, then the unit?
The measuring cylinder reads 41; mL
